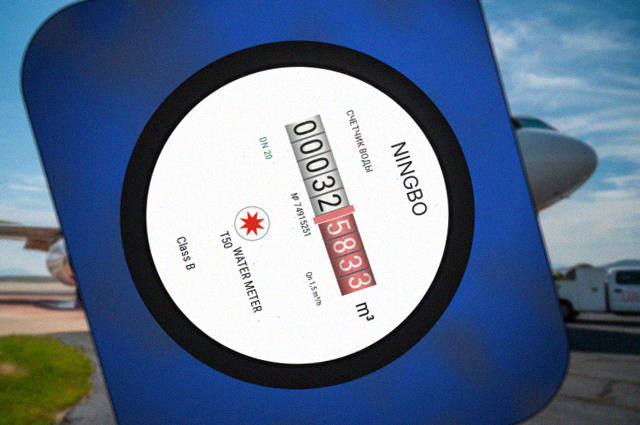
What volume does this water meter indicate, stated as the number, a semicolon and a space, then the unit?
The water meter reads 32.5833; m³
